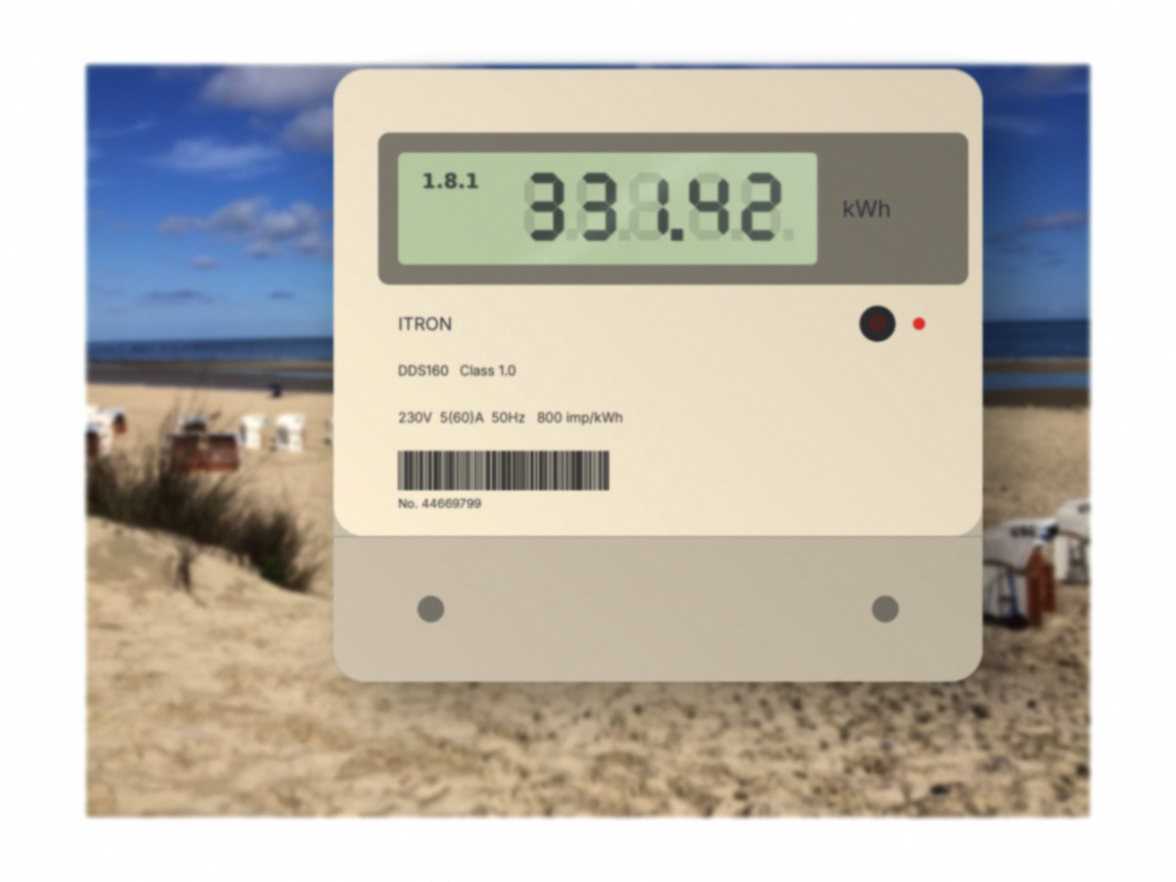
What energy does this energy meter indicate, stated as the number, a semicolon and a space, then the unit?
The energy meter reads 331.42; kWh
